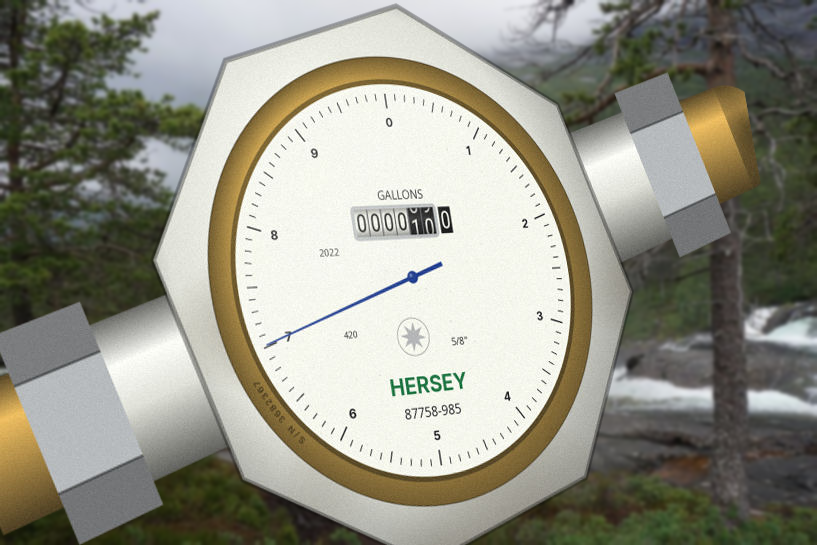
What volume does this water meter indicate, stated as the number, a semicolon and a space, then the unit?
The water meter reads 97.0; gal
